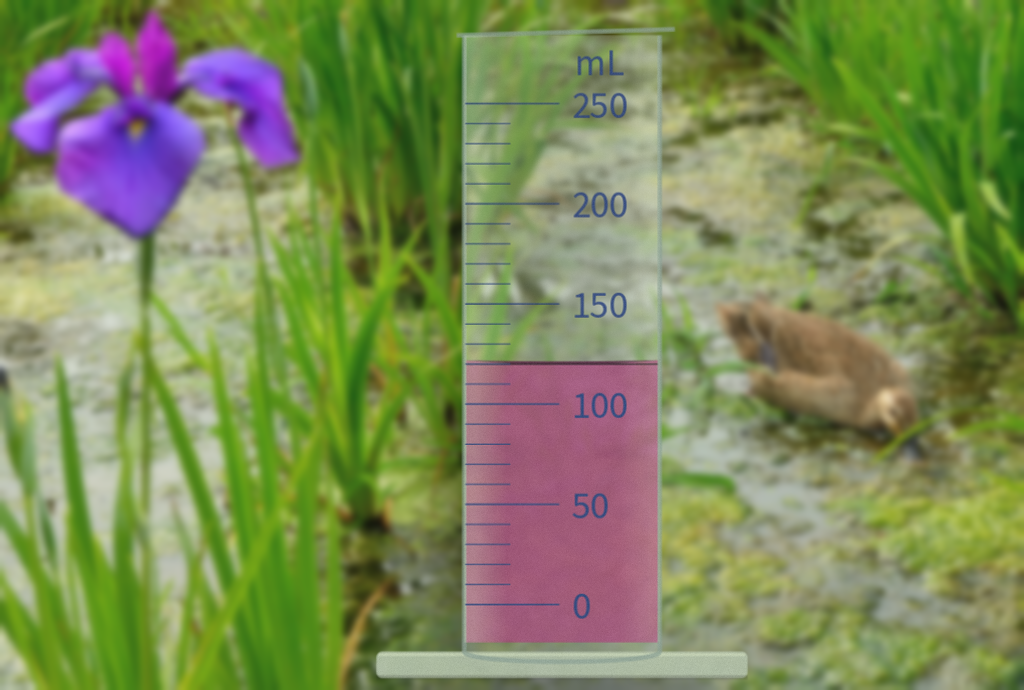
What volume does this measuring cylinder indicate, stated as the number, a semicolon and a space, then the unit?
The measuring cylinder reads 120; mL
